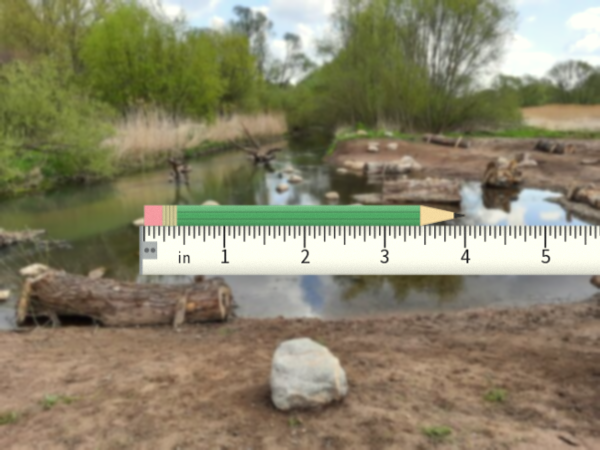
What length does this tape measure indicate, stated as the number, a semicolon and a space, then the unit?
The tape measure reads 4; in
